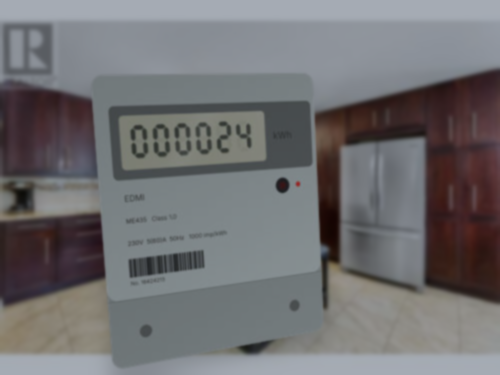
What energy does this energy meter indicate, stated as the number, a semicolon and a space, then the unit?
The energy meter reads 24; kWh
